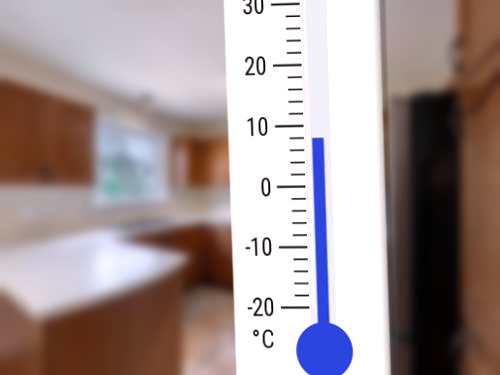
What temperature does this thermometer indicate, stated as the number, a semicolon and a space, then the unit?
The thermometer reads 8; °C
